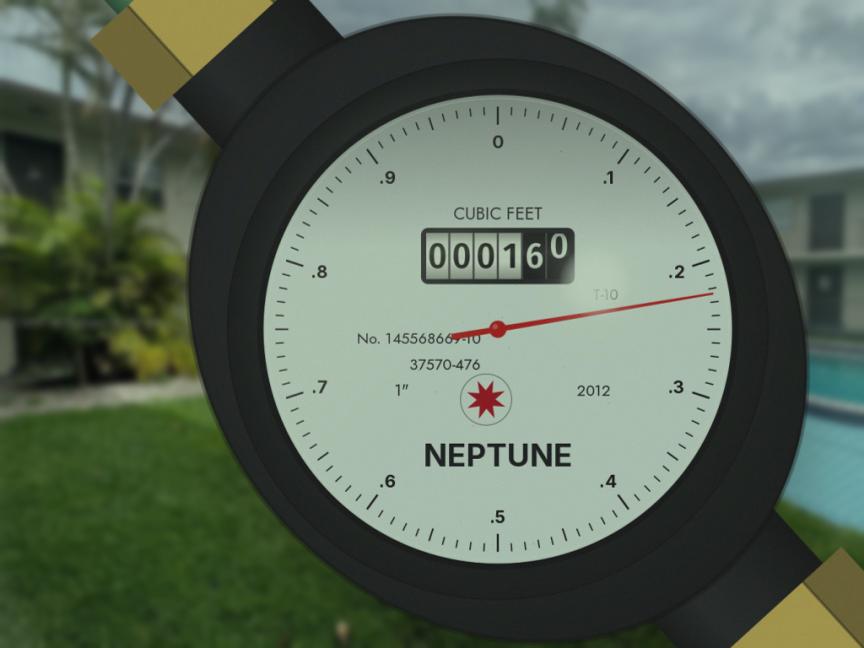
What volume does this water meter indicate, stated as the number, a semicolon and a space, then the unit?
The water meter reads 160.22; ft³
